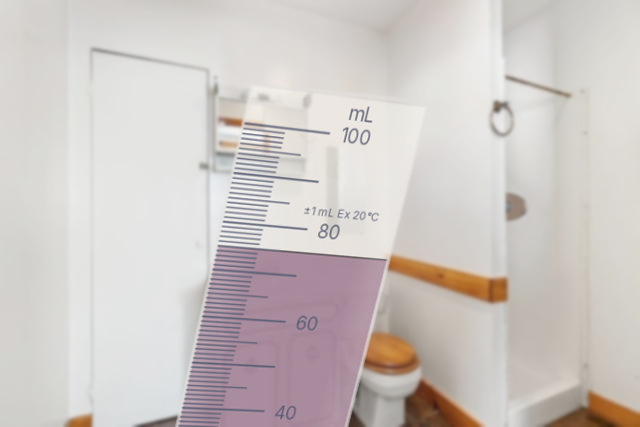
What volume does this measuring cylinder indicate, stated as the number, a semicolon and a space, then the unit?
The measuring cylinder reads 75; mL
